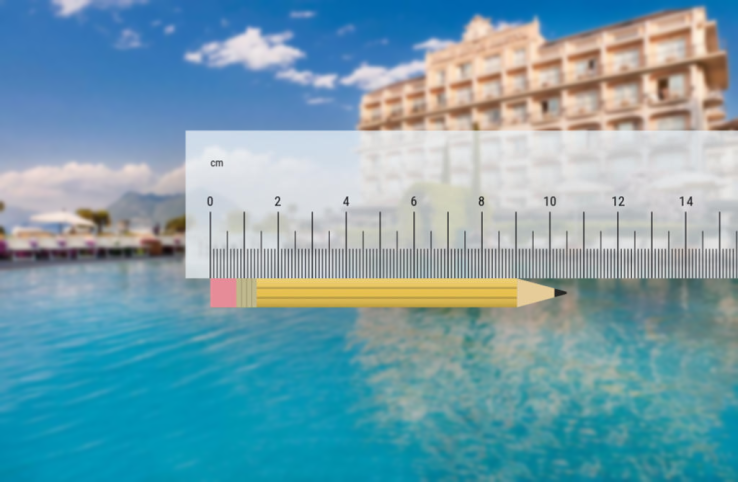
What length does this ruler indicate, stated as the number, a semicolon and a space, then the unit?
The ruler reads 10.5; cm
